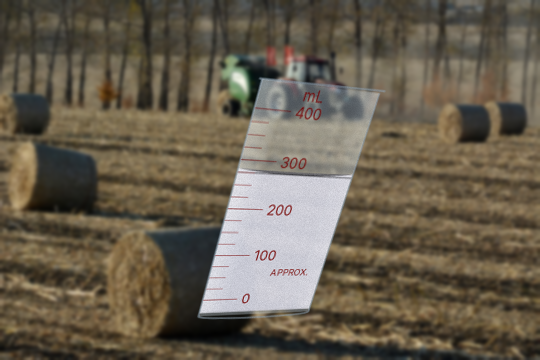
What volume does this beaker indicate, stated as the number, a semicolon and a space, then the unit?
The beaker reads 275; mL
